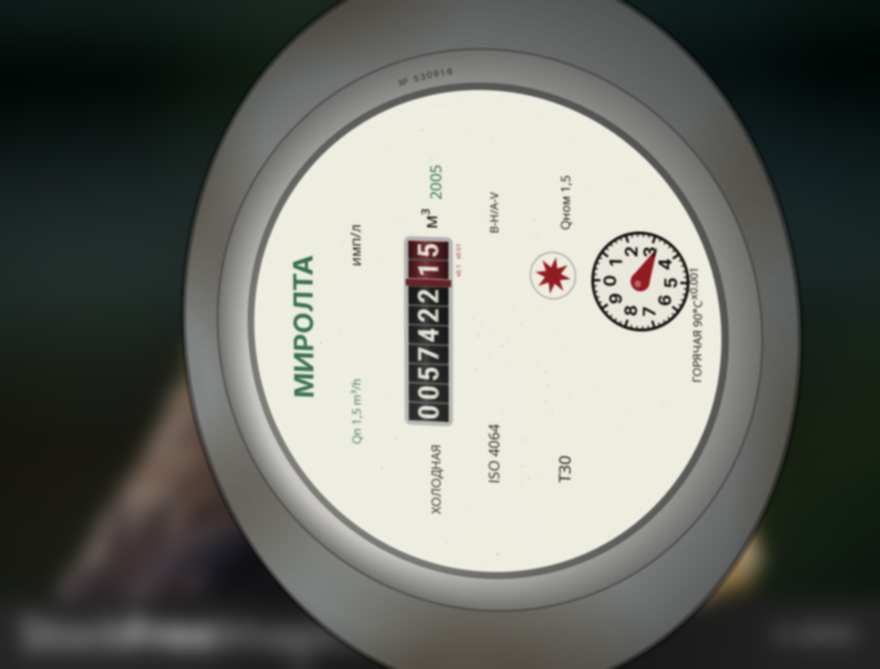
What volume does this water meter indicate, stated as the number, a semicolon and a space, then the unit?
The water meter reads 57422.153; m³
